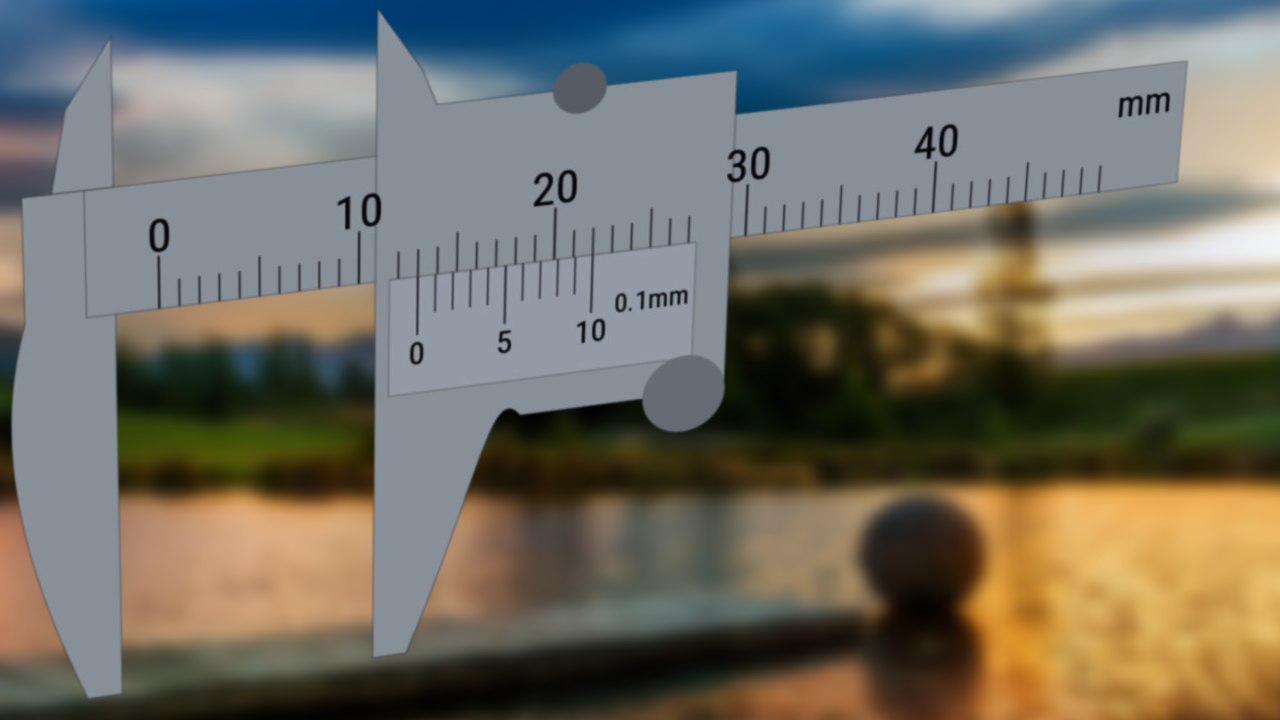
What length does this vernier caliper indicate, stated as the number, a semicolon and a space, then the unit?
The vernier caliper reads 13.0; mm
